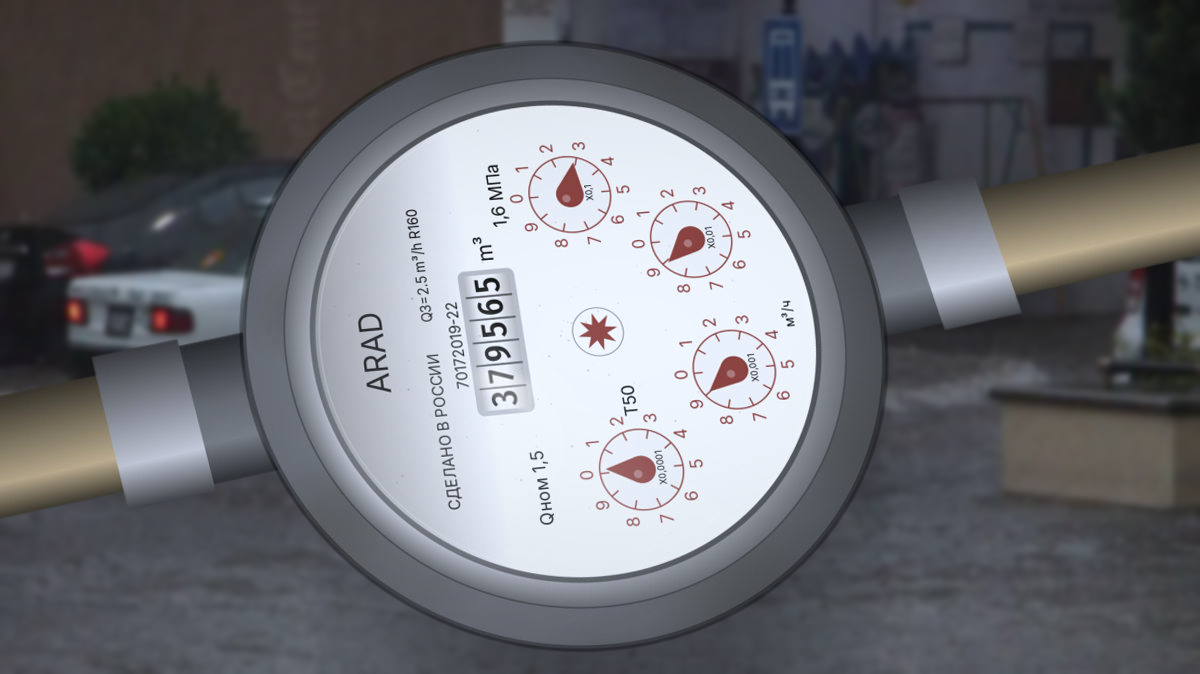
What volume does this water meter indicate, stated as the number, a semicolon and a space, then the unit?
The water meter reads 379565.2890; m³
